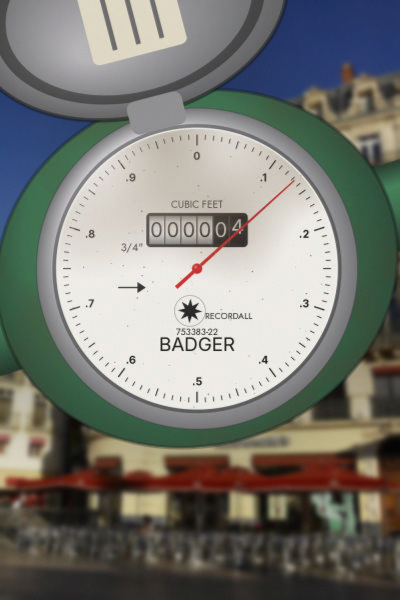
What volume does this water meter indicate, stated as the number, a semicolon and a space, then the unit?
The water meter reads 4.13; ft³
